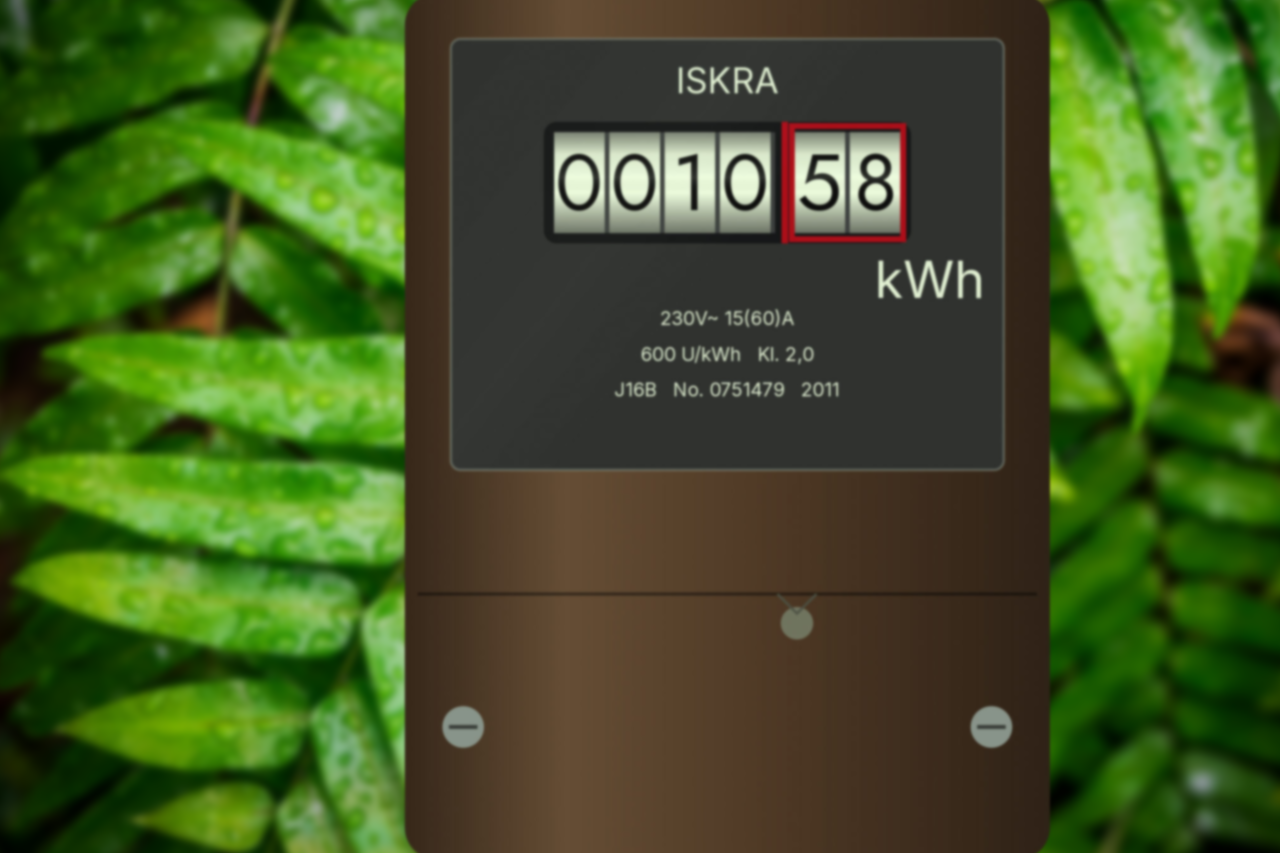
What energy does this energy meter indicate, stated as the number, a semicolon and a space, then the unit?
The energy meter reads 10.58; kWh
